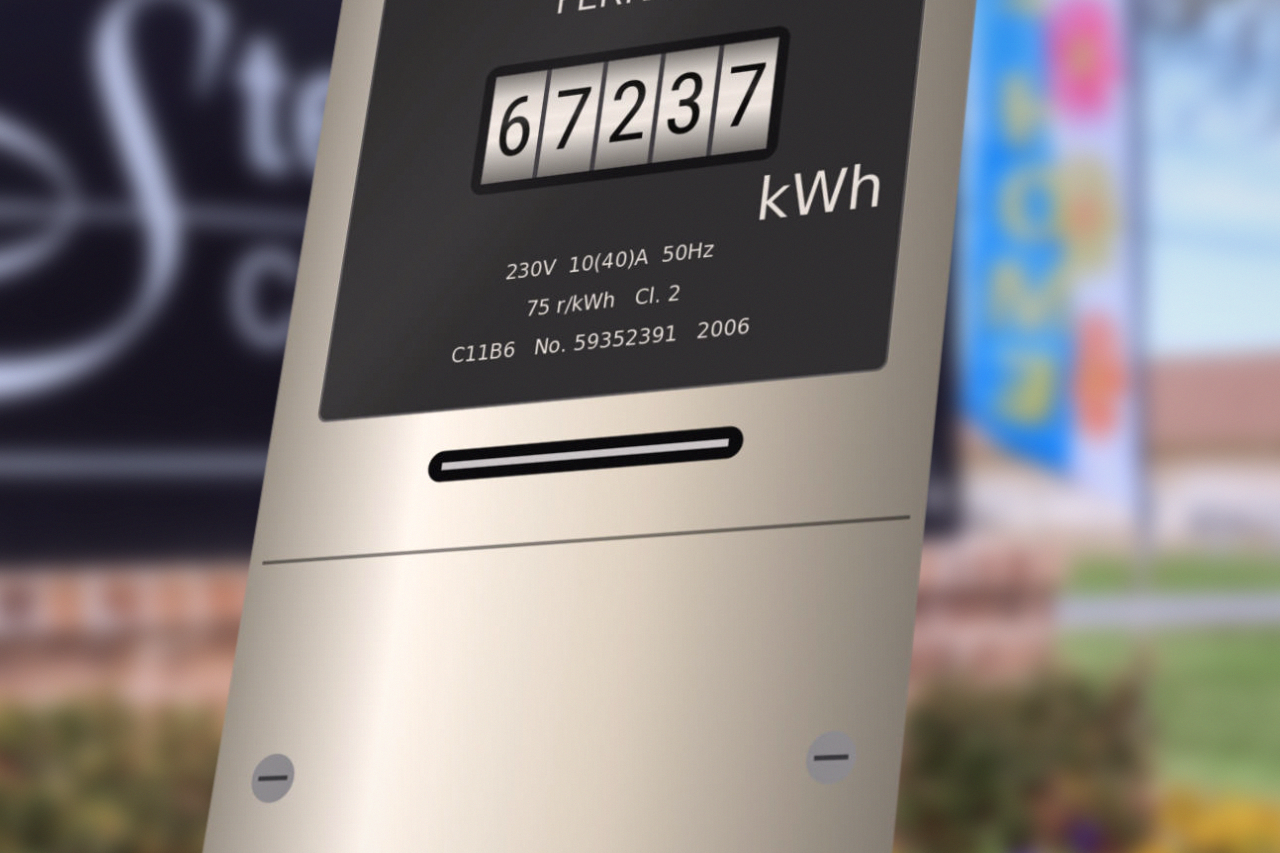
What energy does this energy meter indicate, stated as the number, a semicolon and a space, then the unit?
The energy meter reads 67237; kWh
